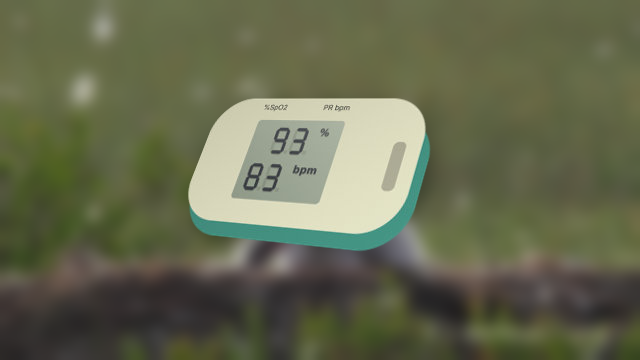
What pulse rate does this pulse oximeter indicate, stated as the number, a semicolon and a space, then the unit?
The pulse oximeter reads 83; bpm
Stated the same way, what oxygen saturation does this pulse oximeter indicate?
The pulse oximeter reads 93; %
